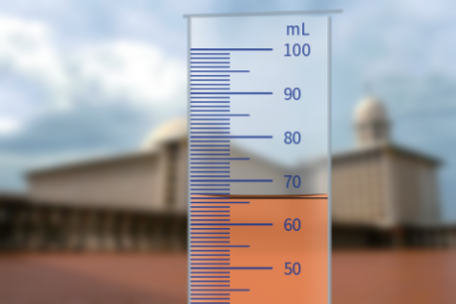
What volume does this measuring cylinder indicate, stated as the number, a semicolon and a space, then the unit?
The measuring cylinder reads 66; mL
